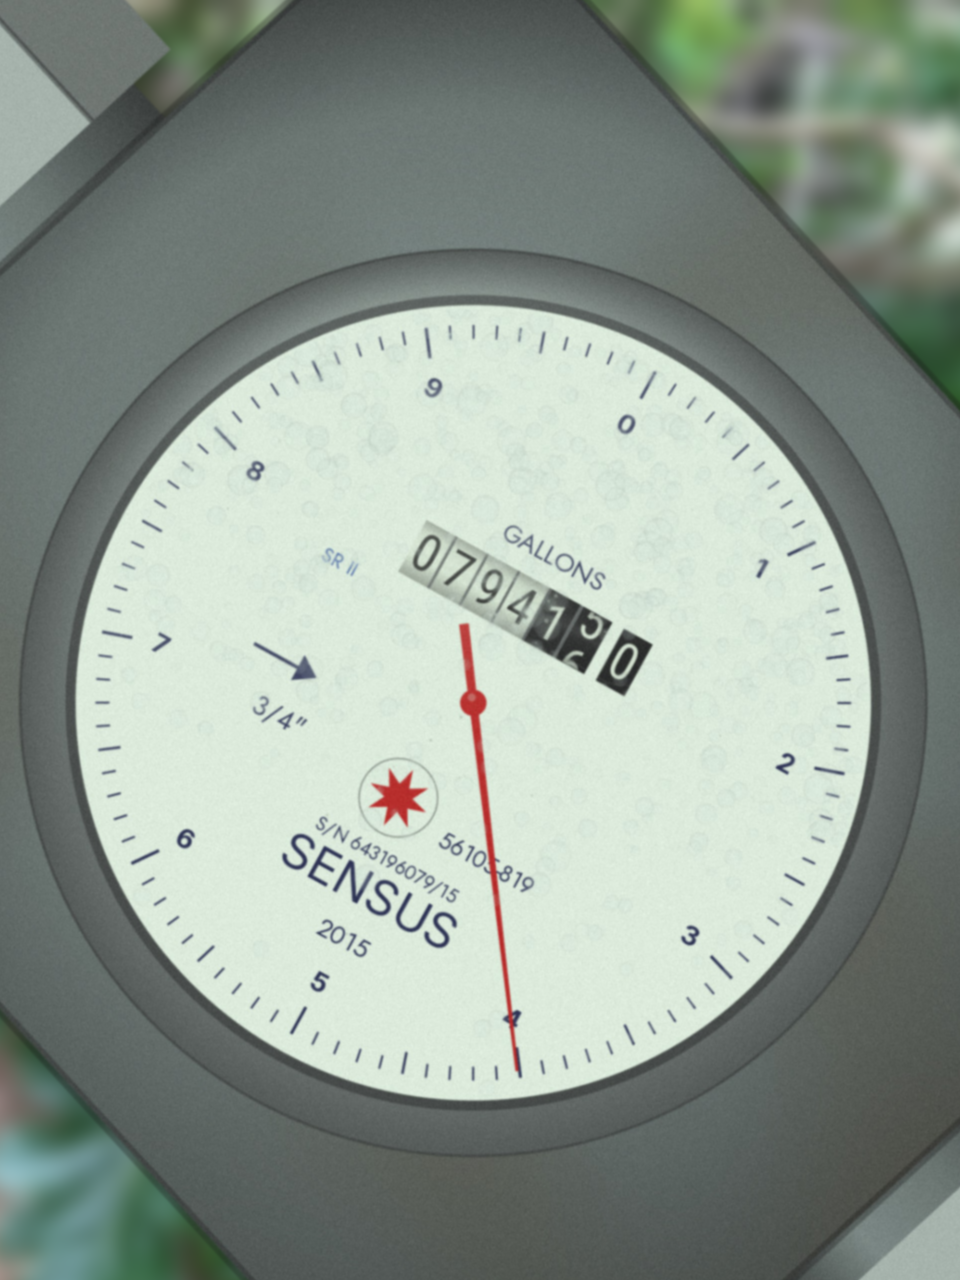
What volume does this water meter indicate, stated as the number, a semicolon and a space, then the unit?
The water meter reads 794154.0; gal
